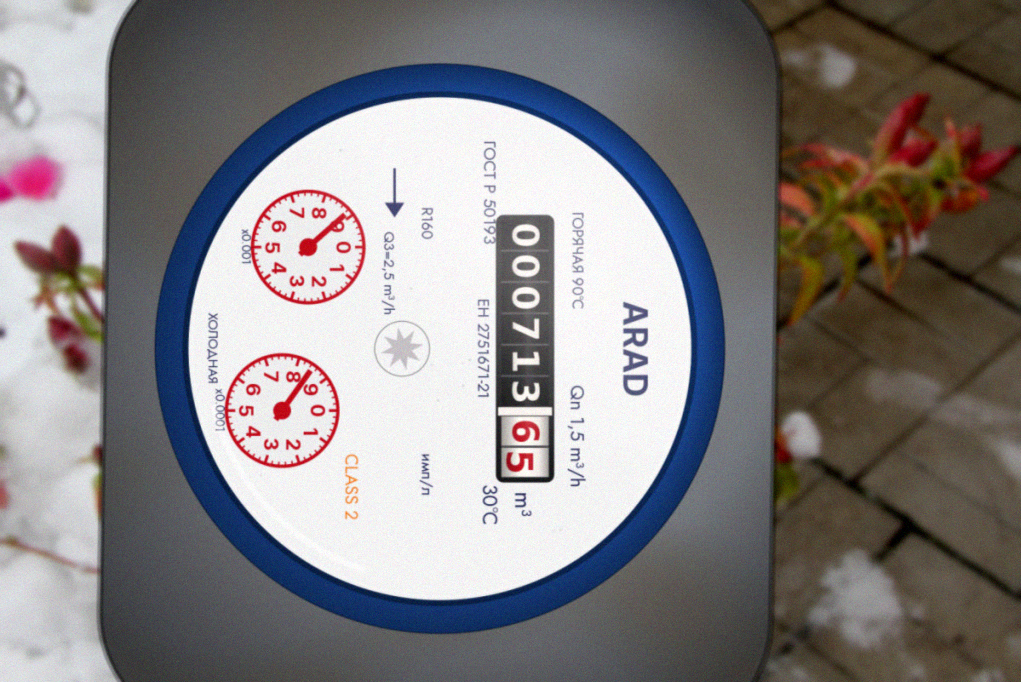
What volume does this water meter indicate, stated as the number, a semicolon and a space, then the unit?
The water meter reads 713.6488; m³
